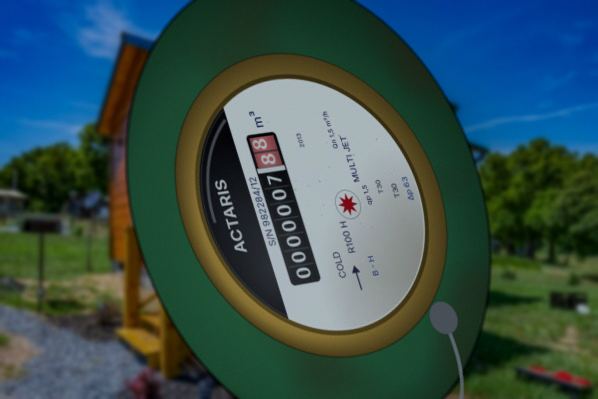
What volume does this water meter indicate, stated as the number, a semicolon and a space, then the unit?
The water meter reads 7.88; m³
